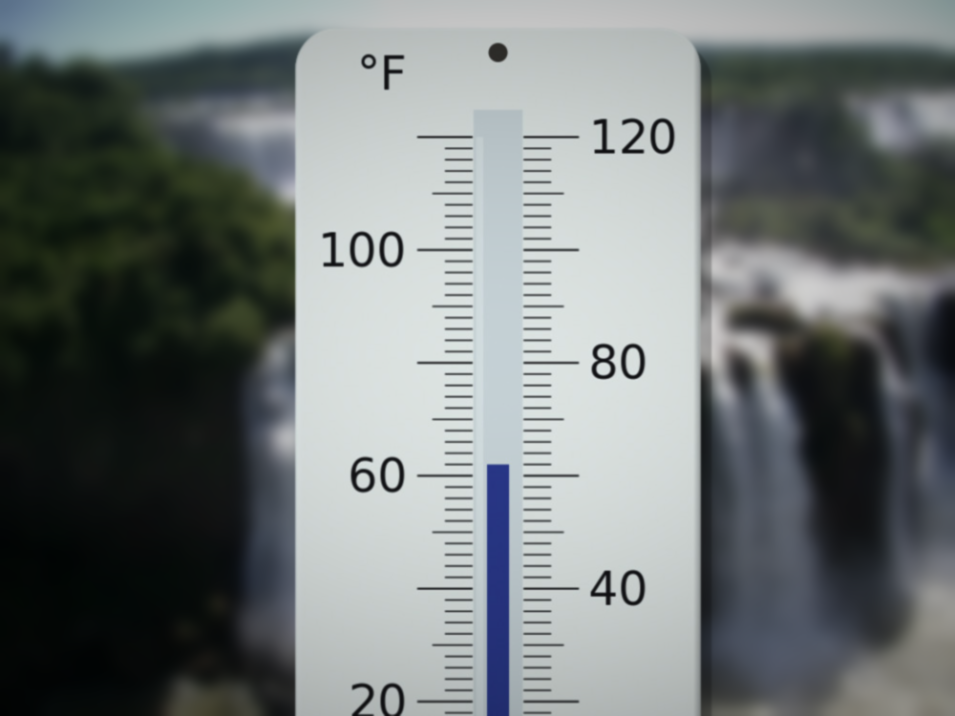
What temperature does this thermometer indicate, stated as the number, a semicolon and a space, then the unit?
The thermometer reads 62; °F
